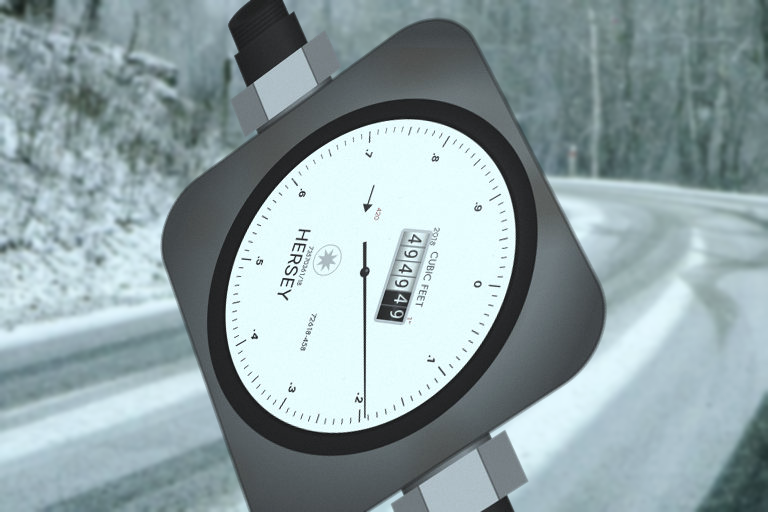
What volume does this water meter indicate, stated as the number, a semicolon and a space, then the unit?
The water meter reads 494949.19; ft³
